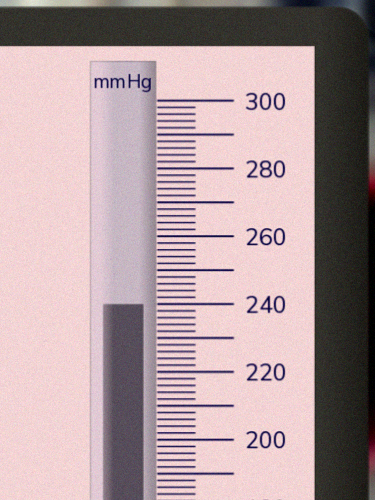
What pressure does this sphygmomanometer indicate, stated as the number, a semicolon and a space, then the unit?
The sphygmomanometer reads 240; mmHg
